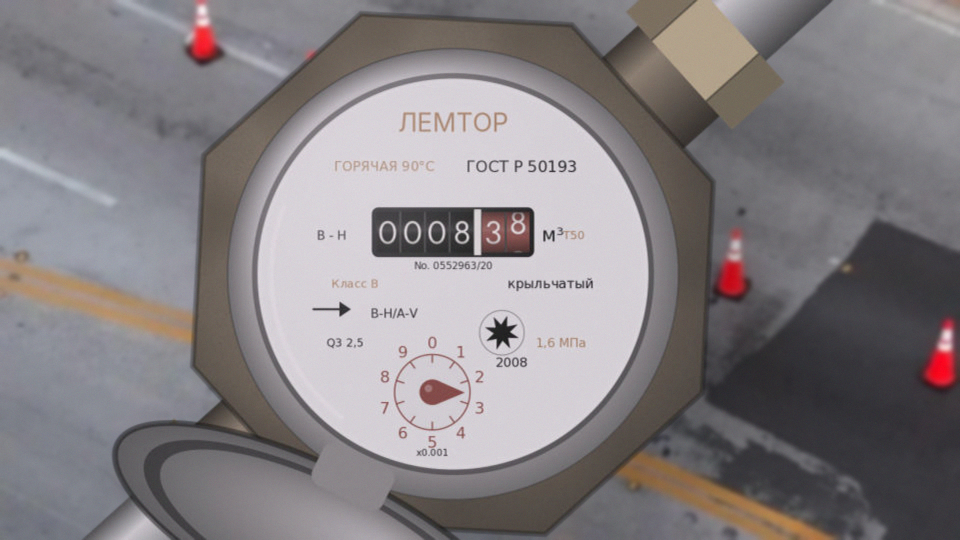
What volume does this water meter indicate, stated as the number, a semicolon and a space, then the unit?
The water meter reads 8.382; m³
